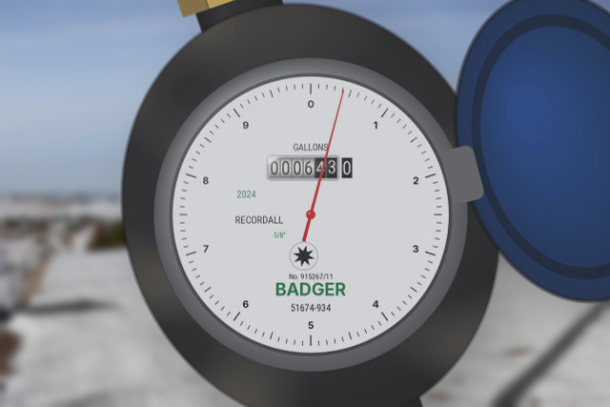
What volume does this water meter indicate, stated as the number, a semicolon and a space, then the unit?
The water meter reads 6430.4; gal
